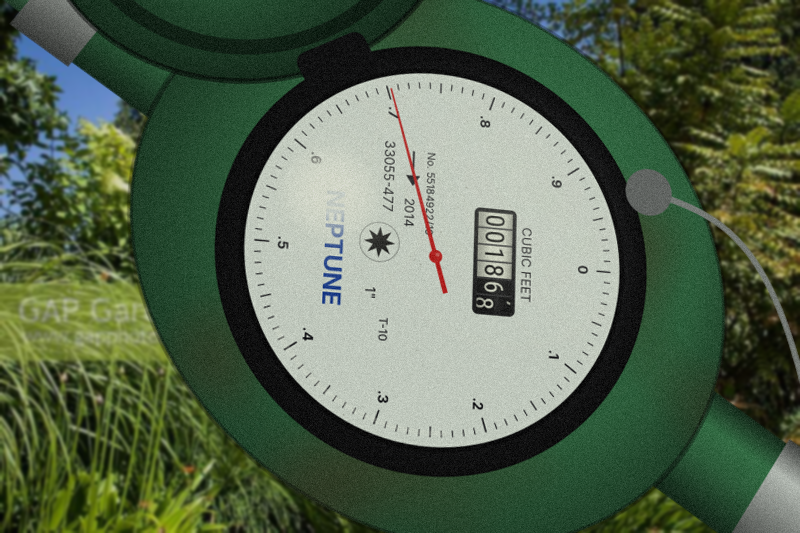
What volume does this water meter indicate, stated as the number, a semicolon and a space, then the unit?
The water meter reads 1867.70; ft³
